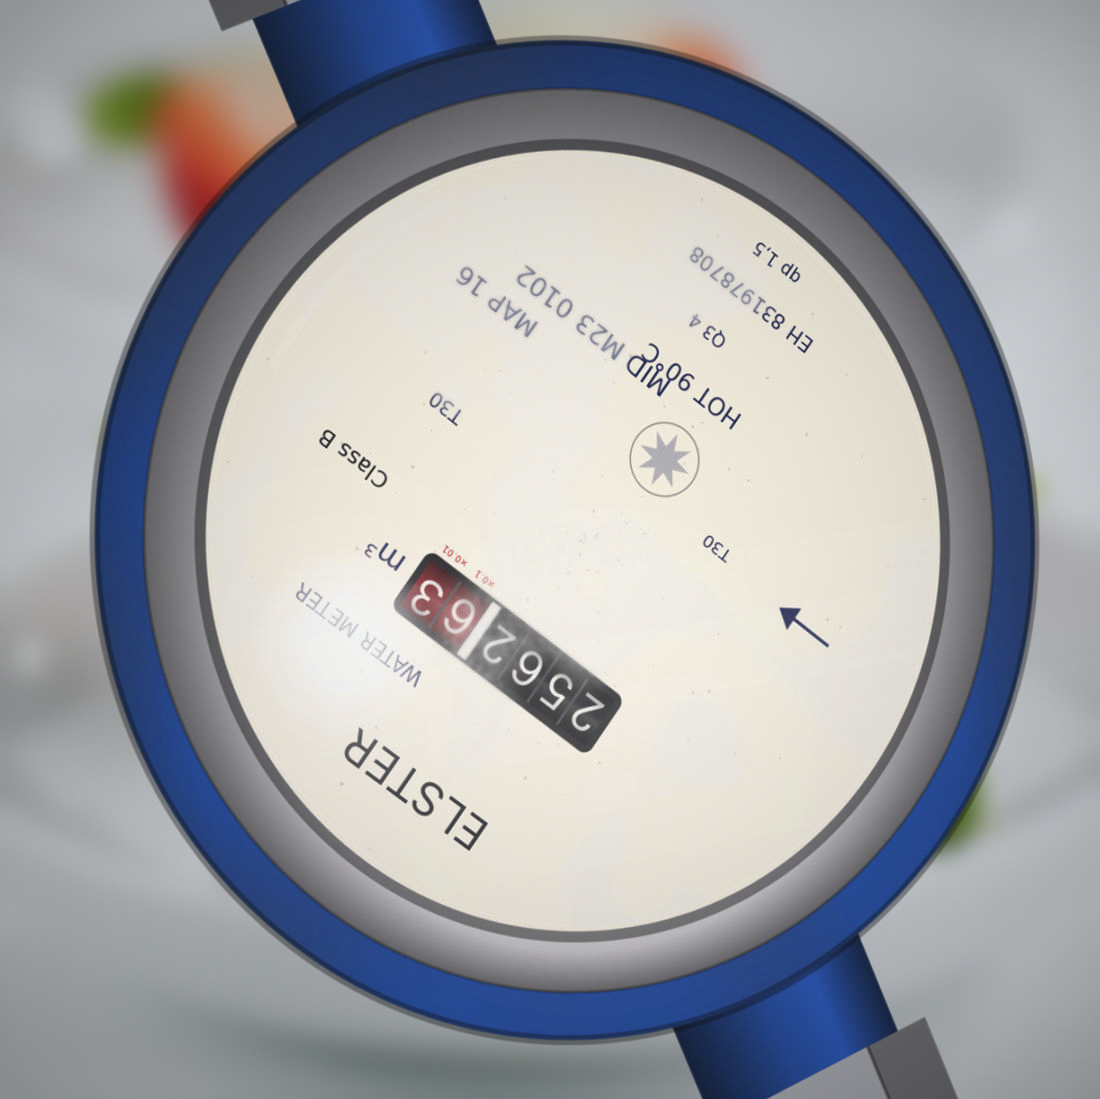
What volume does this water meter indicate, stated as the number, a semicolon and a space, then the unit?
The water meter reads 2562.63; m³
